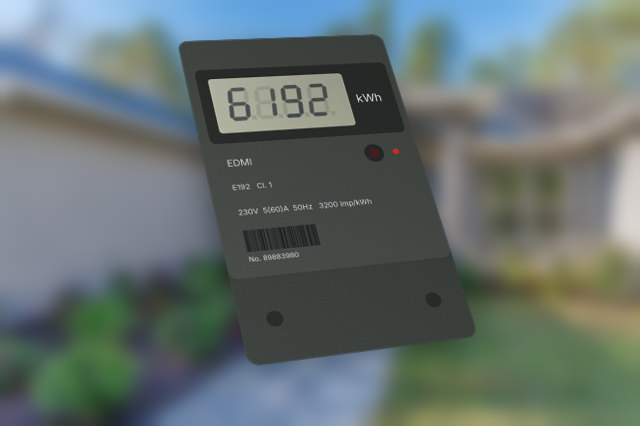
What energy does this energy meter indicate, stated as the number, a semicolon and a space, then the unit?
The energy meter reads 6192; kWh
